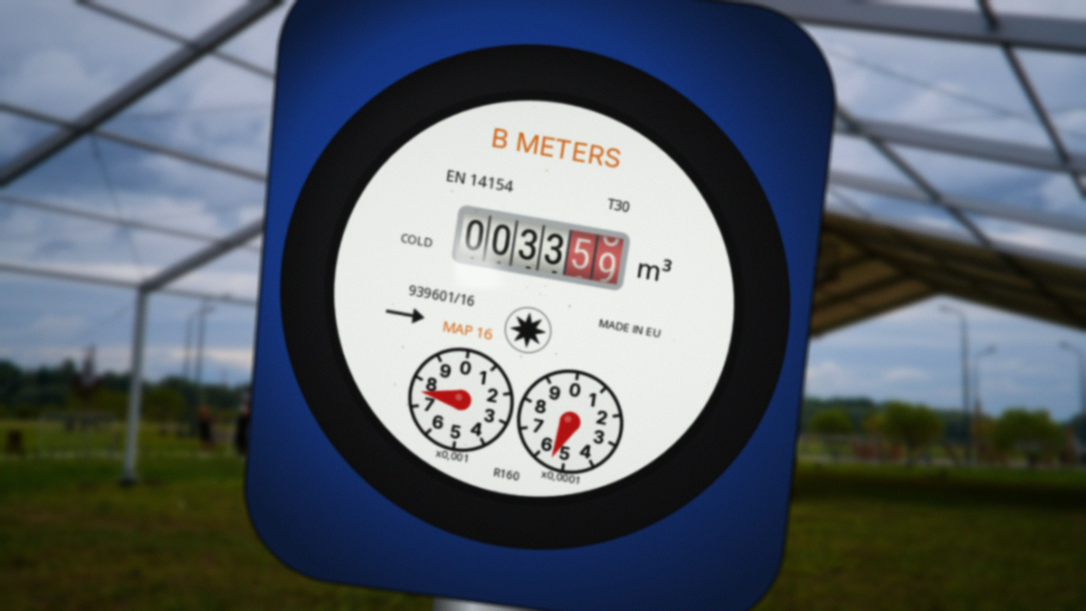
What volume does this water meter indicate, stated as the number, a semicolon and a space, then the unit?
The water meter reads 33.5875; m³
